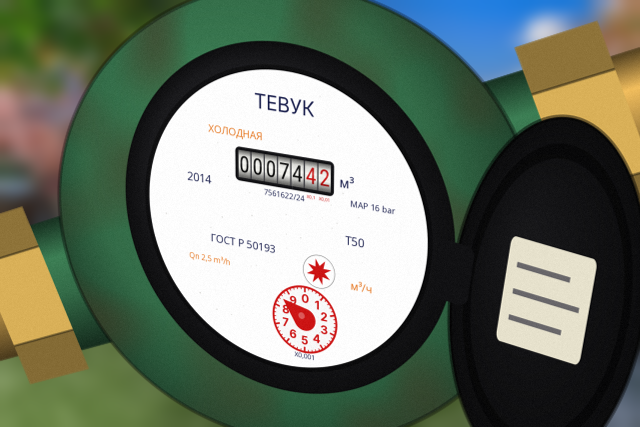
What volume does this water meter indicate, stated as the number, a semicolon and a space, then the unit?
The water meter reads 74.428; m³
